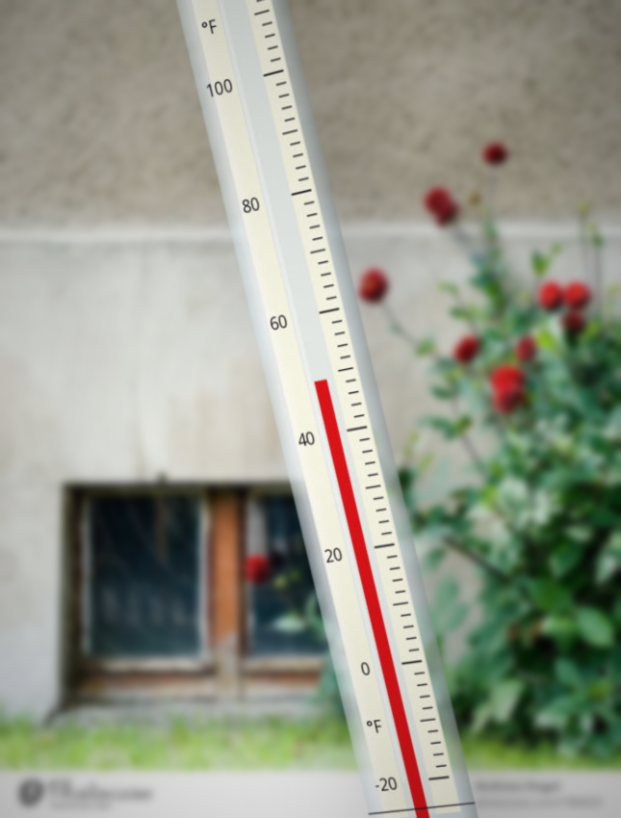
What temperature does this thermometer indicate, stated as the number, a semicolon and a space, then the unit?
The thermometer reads 49; °F
